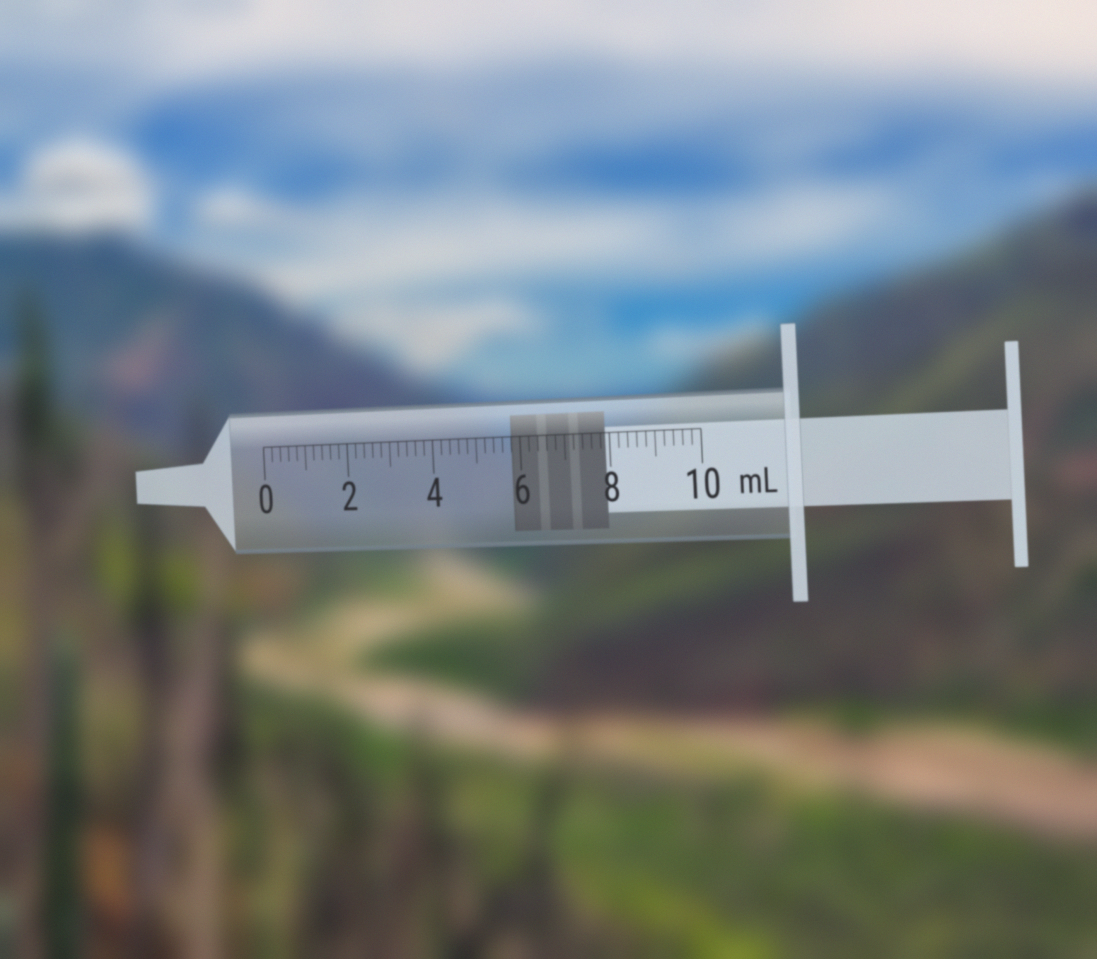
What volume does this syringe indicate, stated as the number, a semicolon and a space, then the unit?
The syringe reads 5.8; mL
